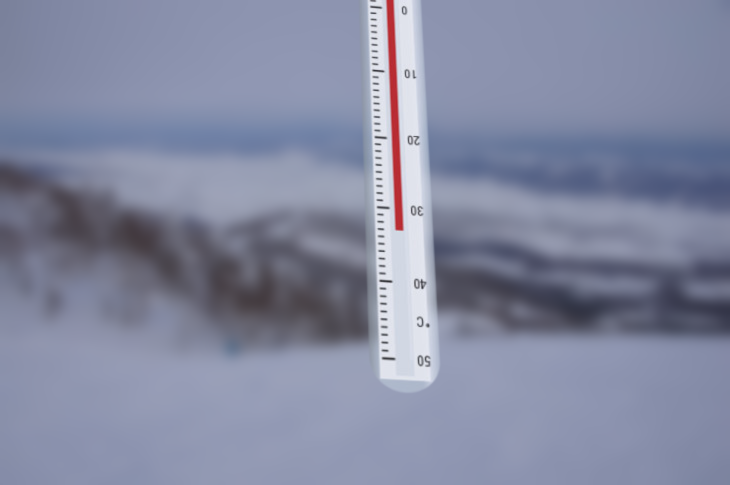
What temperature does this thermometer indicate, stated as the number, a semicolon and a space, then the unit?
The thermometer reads 33; °C
